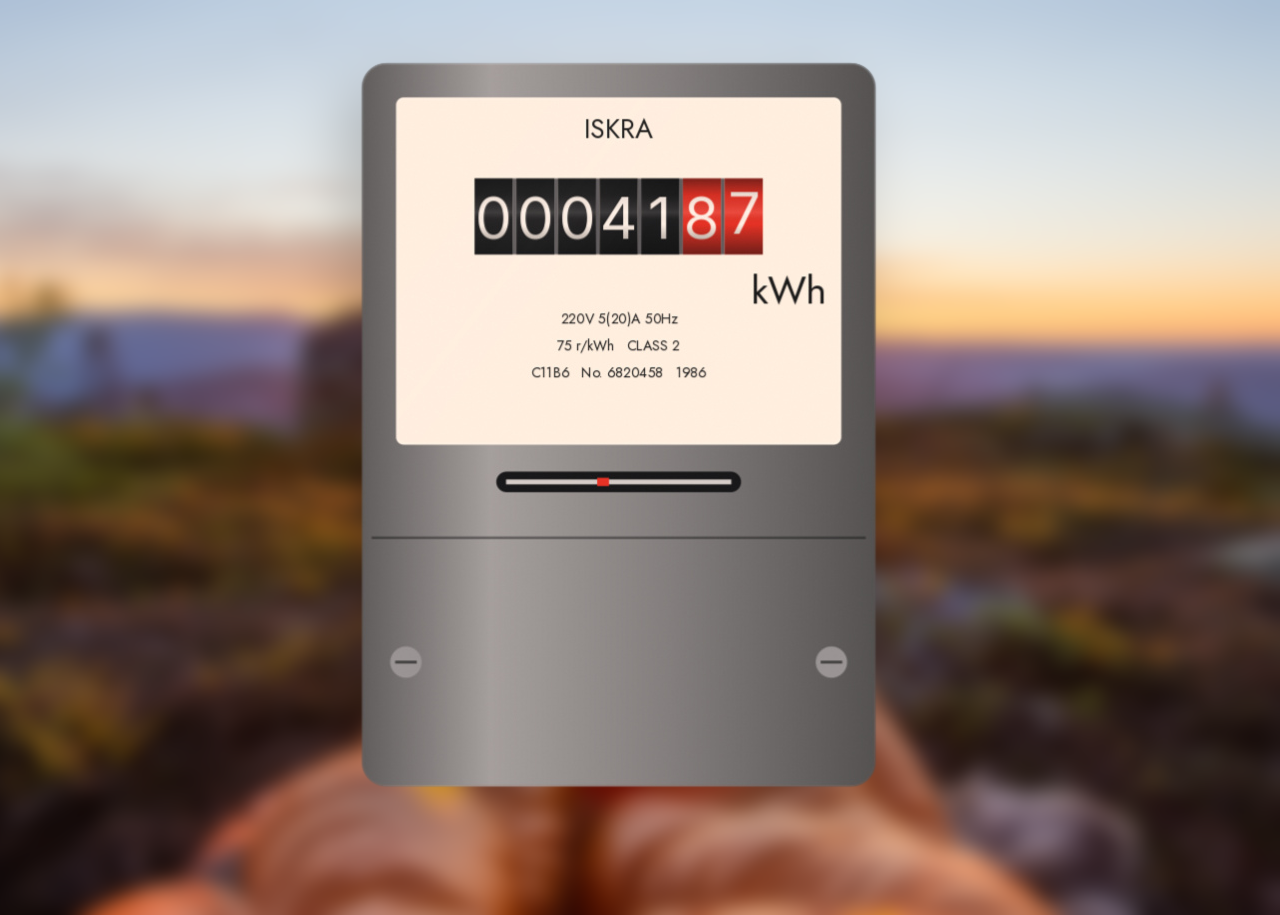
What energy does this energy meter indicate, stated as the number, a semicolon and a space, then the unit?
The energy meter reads 41.87; kWh
